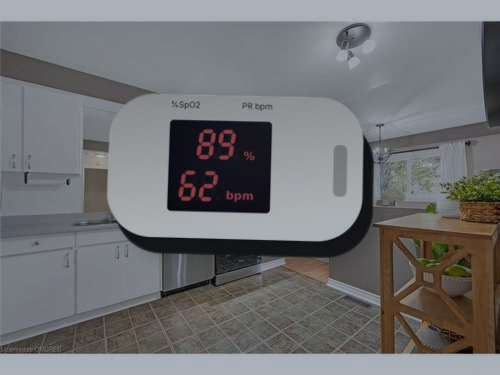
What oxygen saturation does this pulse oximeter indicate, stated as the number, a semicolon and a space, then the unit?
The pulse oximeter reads 89; %
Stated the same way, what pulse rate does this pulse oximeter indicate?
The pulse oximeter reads 62; bpm
